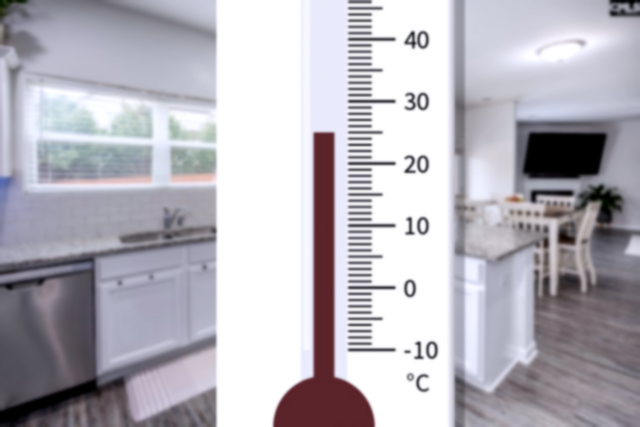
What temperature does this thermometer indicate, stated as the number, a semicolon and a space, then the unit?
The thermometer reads 25; °C
